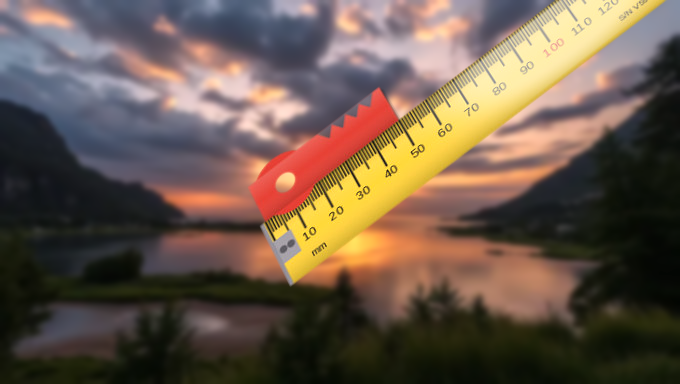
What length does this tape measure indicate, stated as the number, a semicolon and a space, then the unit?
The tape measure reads 50; mm
